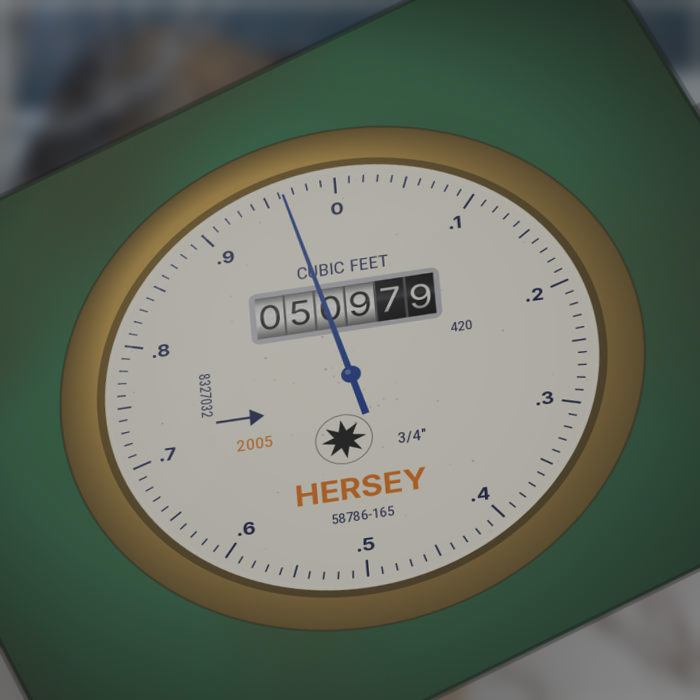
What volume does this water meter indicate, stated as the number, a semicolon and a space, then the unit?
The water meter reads 50978.96; ft³
